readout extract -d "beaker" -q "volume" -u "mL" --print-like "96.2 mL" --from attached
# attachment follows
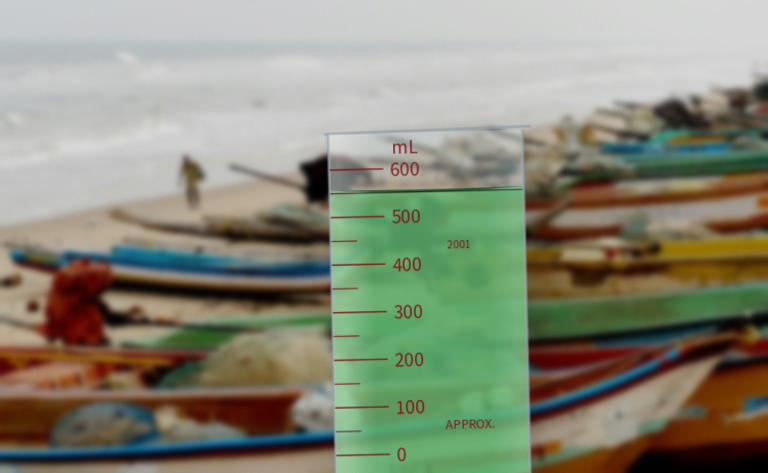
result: 550 mL
